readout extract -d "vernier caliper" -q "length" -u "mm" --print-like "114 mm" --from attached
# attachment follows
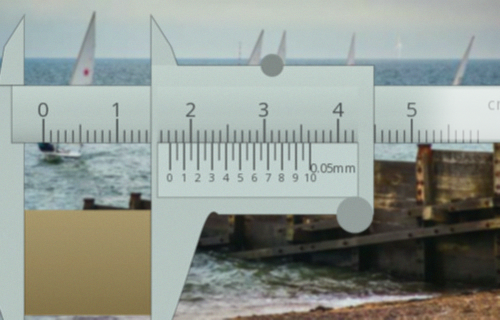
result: 17.2 mm
